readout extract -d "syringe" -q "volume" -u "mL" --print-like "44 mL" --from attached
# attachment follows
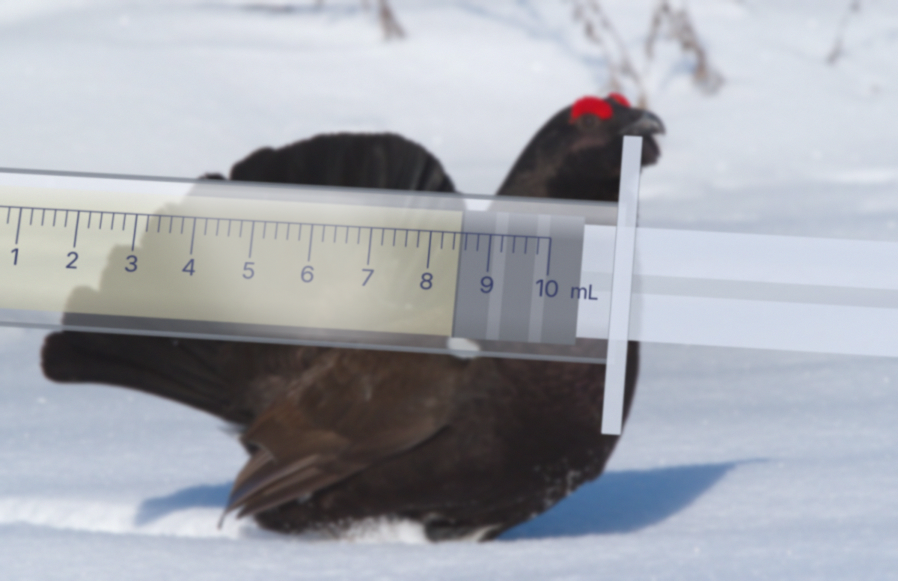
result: 8.5 mL
